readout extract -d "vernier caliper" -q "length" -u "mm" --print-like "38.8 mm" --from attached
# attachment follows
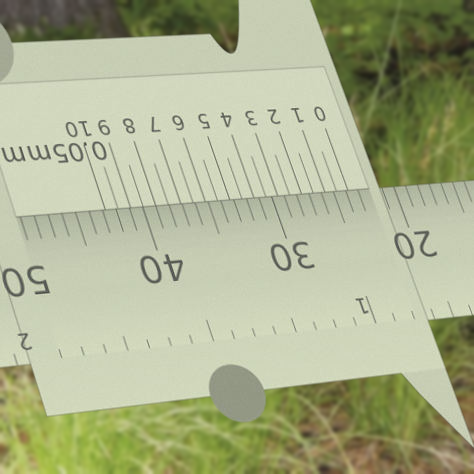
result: 23.8 mm
